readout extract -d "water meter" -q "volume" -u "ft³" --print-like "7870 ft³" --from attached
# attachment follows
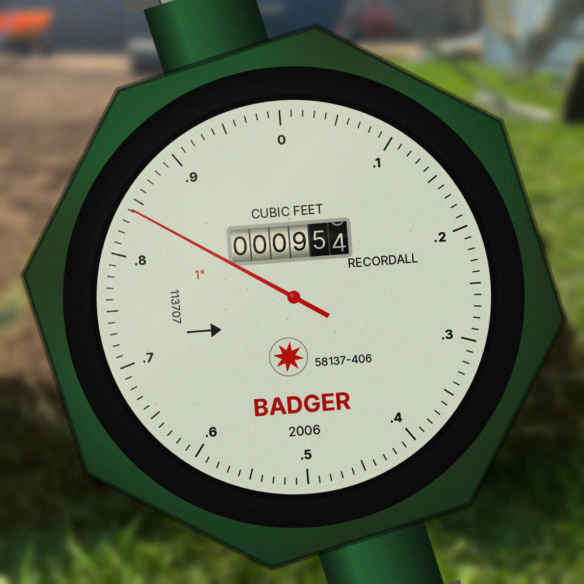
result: 953.84 ft³
